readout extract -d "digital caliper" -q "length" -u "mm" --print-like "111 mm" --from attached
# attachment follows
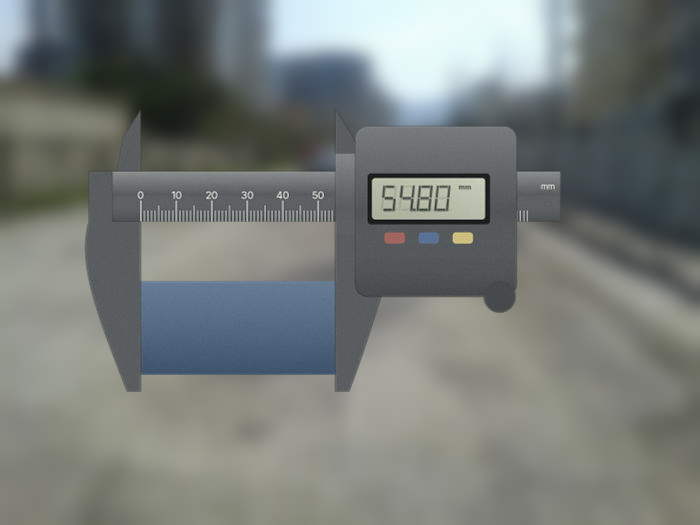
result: 54.80 mm
